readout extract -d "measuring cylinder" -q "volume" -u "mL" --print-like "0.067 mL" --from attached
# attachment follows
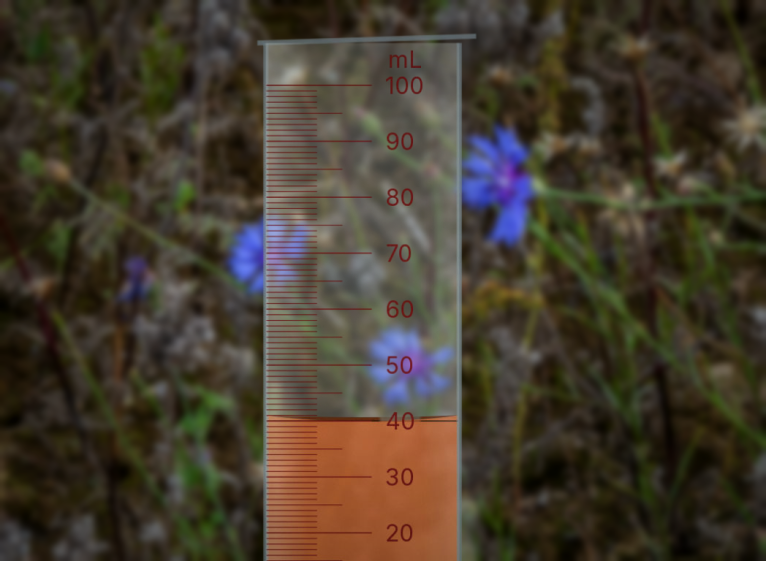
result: 40 mL
